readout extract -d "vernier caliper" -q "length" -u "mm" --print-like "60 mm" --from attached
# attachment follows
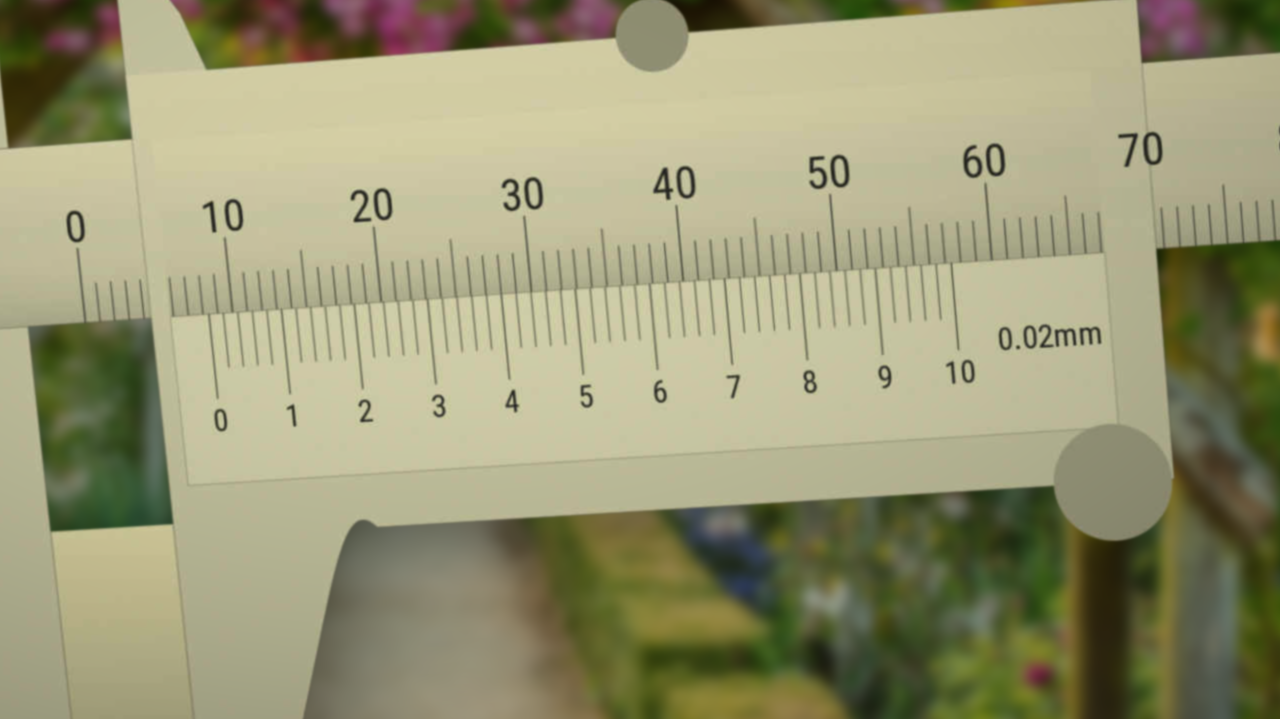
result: 8.4 mm
